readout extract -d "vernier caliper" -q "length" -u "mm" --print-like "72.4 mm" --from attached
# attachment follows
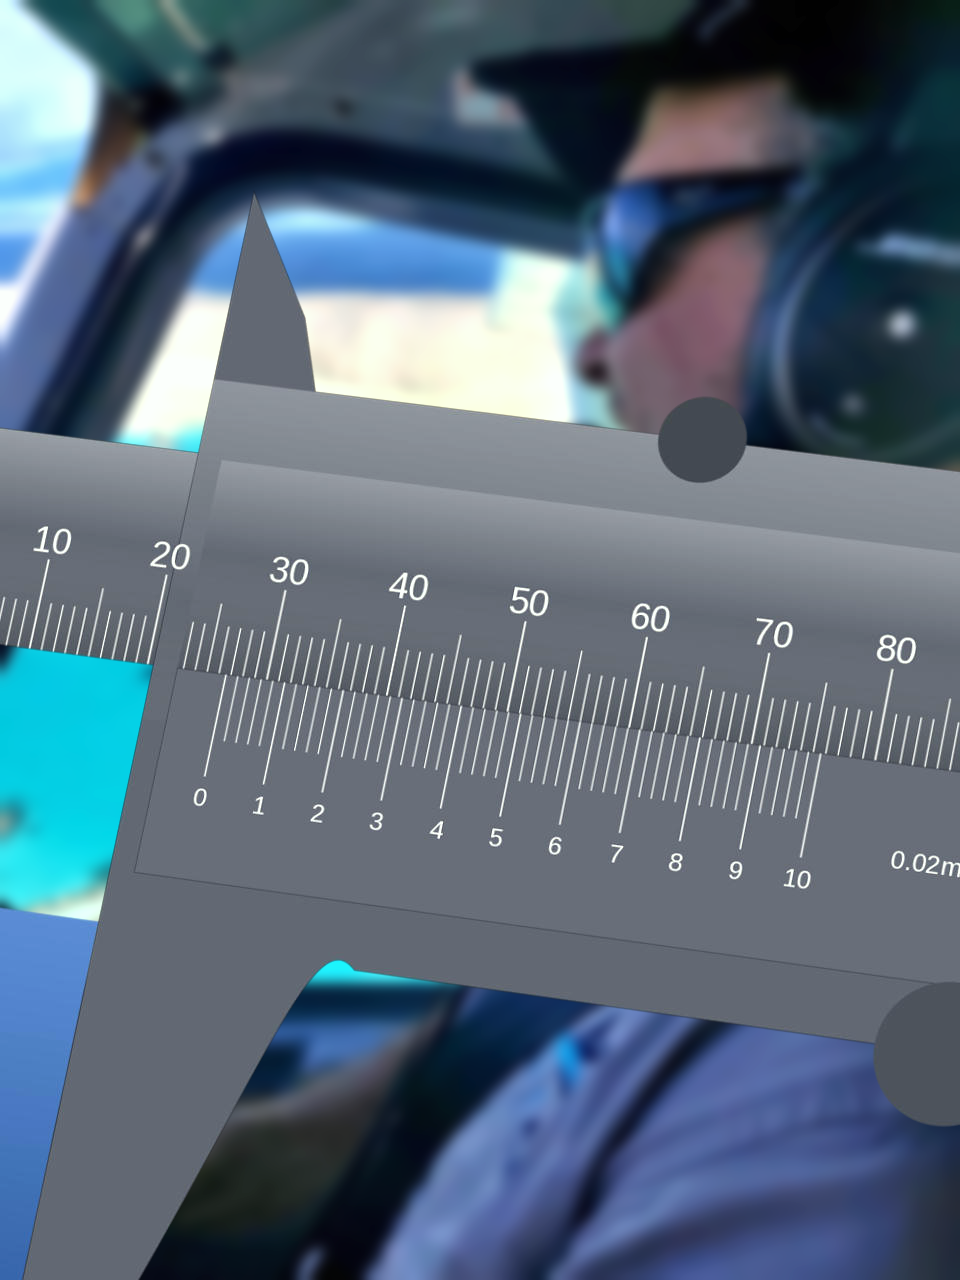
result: 26.6 mm
